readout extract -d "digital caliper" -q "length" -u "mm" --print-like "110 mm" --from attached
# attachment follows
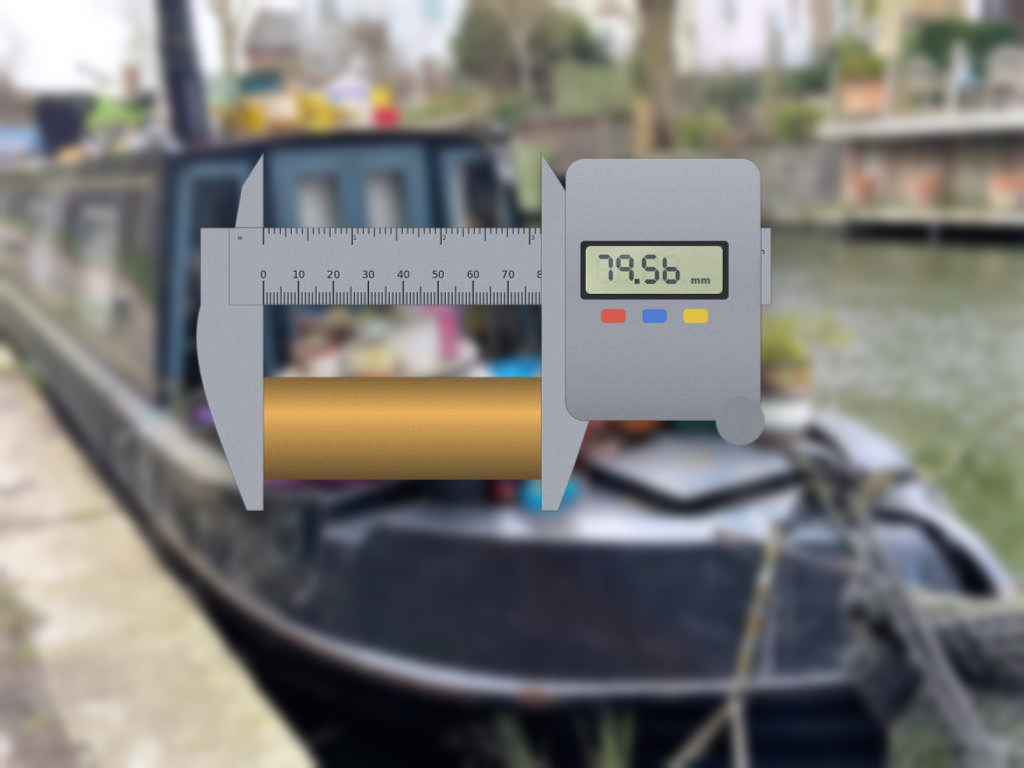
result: 79.56 mm
